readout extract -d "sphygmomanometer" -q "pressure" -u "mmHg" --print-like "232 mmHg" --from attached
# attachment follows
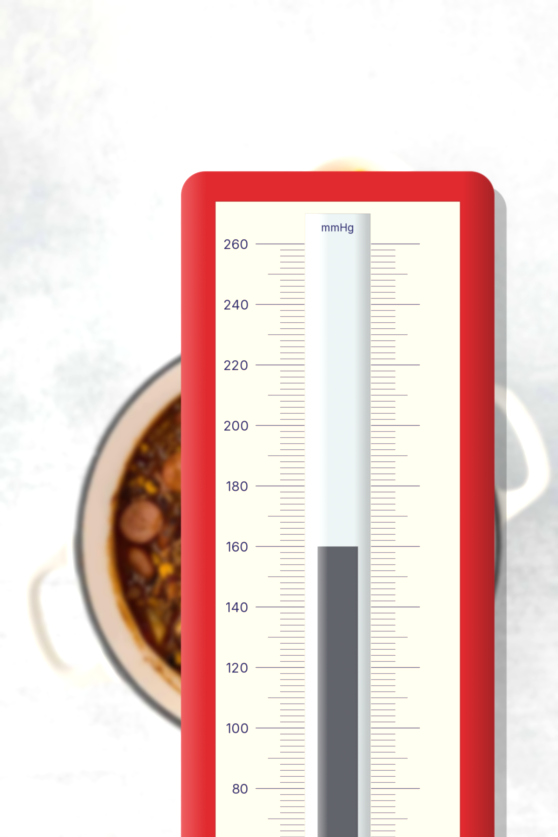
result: 160 mmHg
